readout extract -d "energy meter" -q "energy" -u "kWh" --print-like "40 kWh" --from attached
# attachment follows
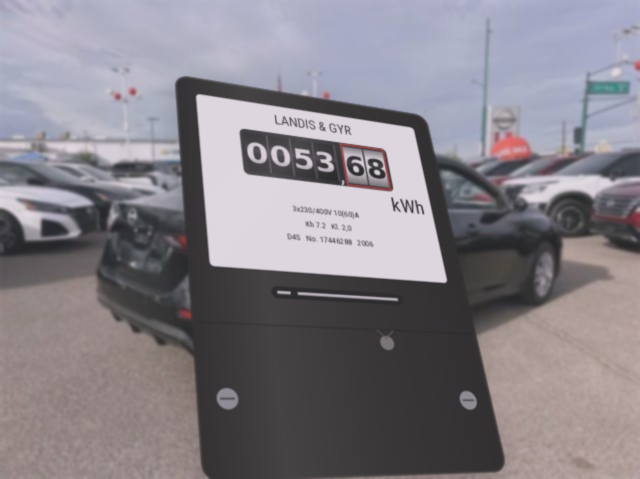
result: 53.68 kWh
